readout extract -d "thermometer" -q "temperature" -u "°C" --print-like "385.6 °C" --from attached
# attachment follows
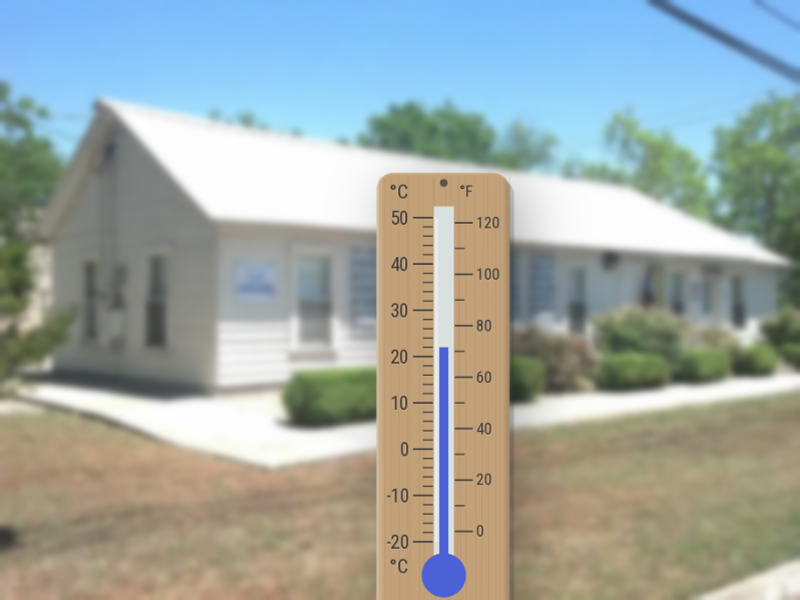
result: 22 °C
